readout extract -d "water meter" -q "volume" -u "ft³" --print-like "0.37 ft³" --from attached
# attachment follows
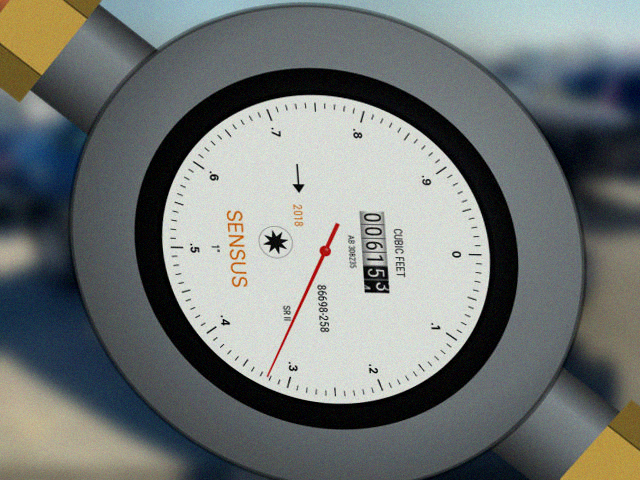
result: 6153.32 ft³
